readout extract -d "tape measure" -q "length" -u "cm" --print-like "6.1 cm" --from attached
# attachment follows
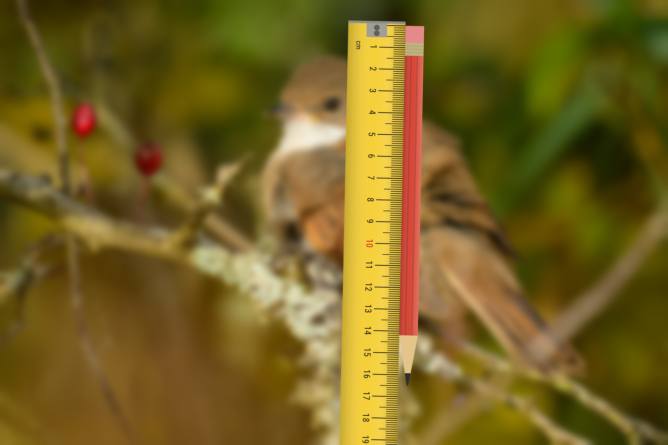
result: 16.5 cm
